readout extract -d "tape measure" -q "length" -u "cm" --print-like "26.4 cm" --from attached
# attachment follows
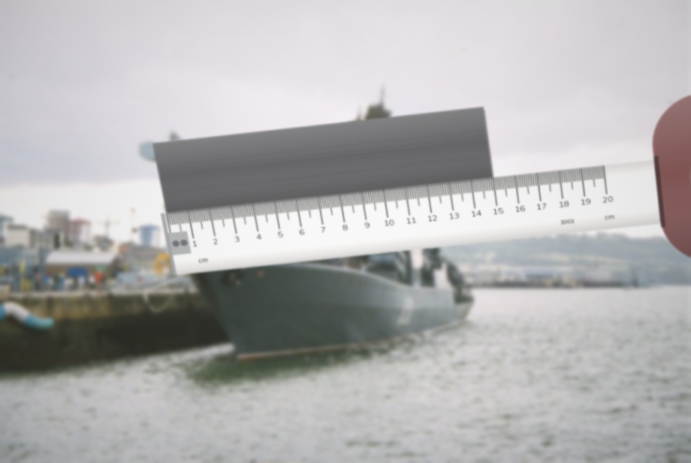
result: 15 cm
